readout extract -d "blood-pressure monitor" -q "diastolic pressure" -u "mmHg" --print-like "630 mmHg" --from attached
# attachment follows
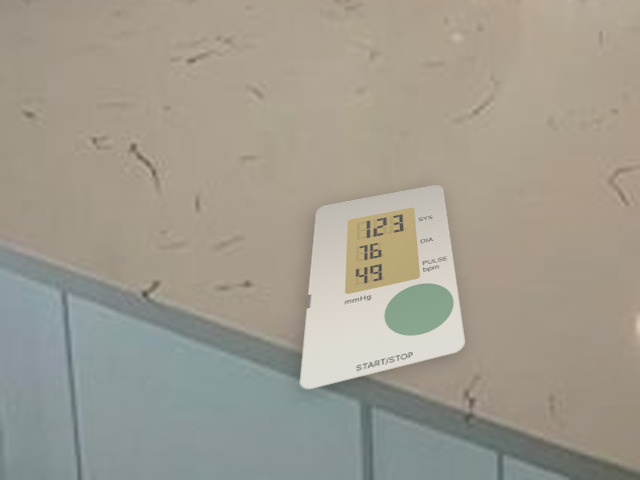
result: 76 mmHg
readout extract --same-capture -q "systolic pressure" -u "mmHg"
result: 123 mmHg
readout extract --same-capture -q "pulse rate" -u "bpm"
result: 49 bpm
